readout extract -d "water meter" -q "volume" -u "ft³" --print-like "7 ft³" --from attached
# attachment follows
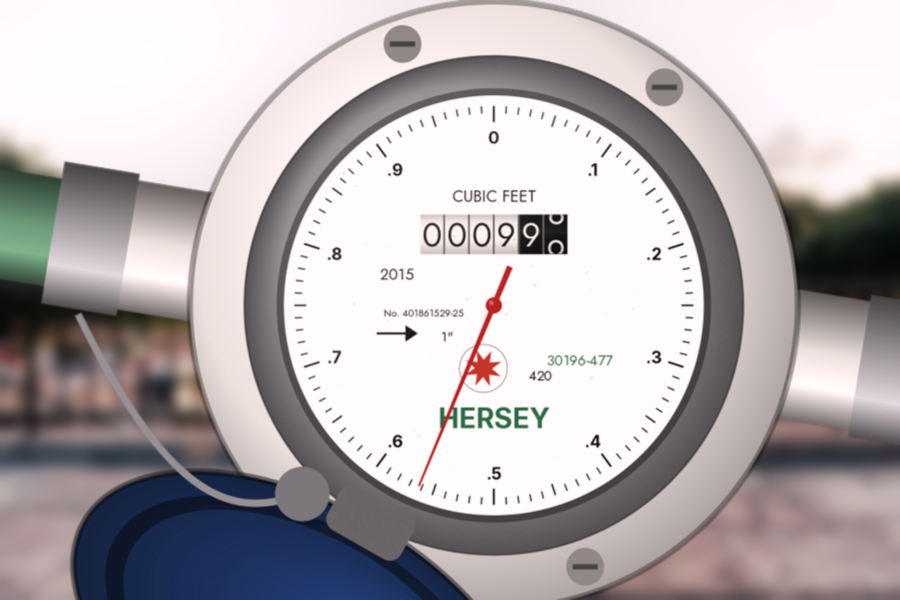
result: 998.56 ft³
